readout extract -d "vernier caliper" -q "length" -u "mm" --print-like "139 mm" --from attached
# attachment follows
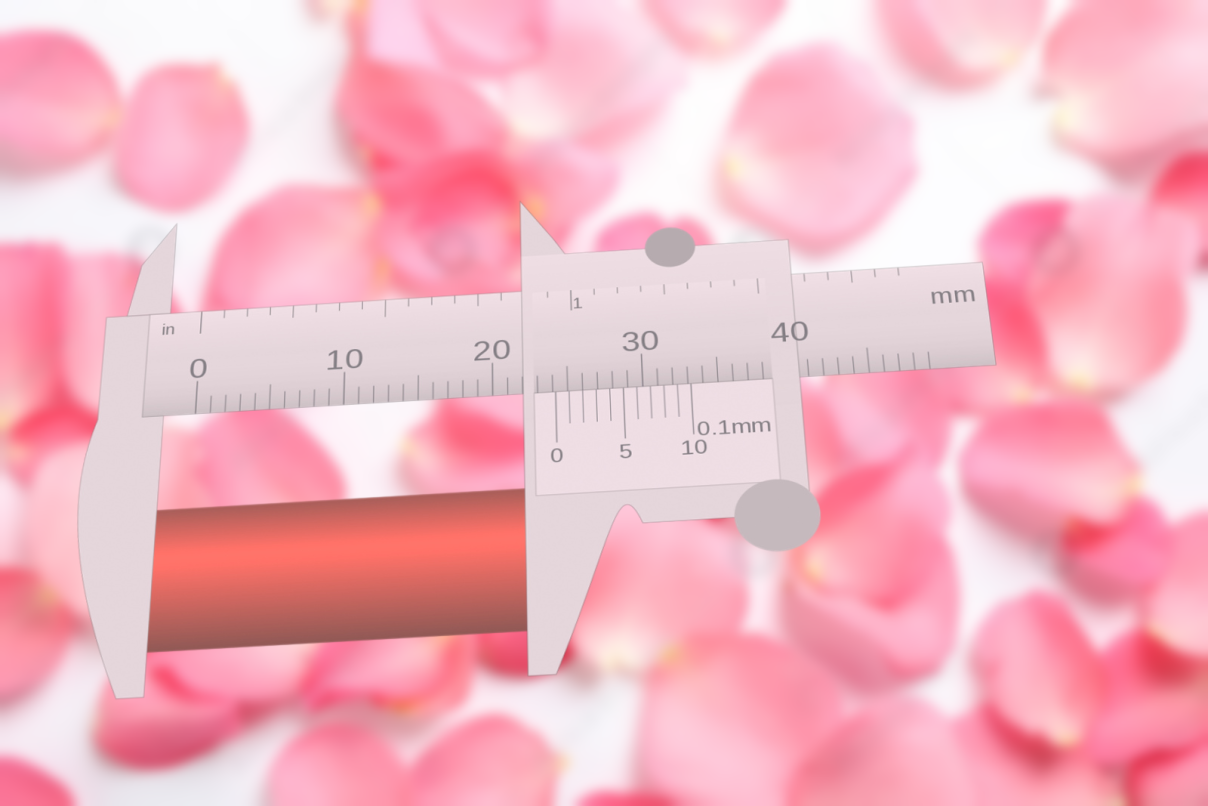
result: 24.2 mm
